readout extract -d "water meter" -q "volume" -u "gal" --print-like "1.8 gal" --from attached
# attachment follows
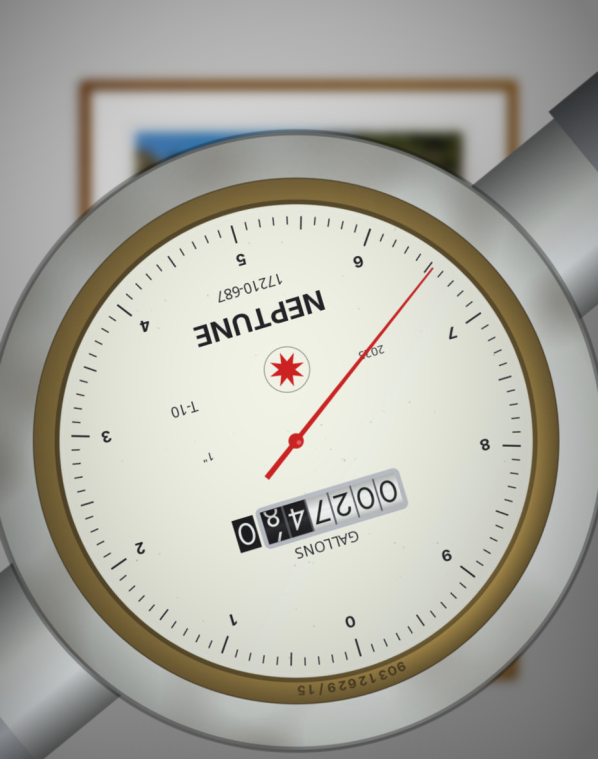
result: 27476.5 gal
